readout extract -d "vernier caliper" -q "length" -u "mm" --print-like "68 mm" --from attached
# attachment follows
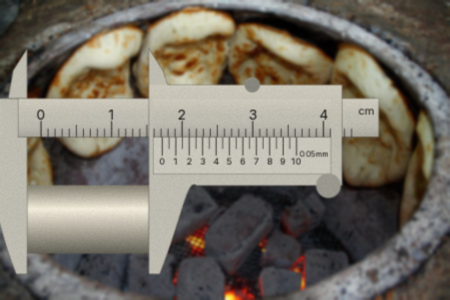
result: 17.2 mm
